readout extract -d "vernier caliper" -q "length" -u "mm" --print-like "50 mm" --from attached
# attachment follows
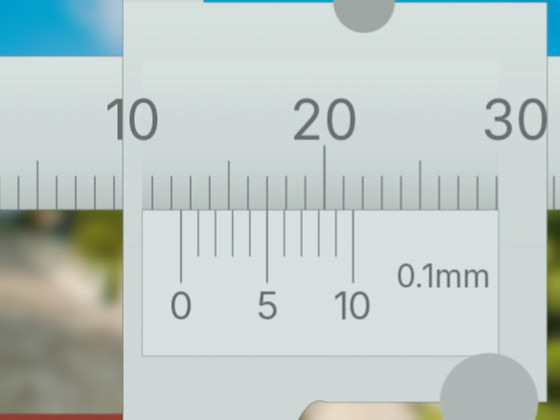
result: 12.5 mm
